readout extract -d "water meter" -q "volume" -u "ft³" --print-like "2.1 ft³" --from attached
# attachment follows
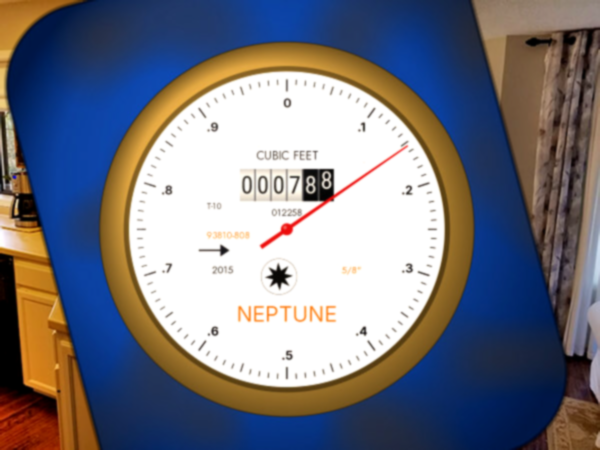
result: 788.15 ft³
